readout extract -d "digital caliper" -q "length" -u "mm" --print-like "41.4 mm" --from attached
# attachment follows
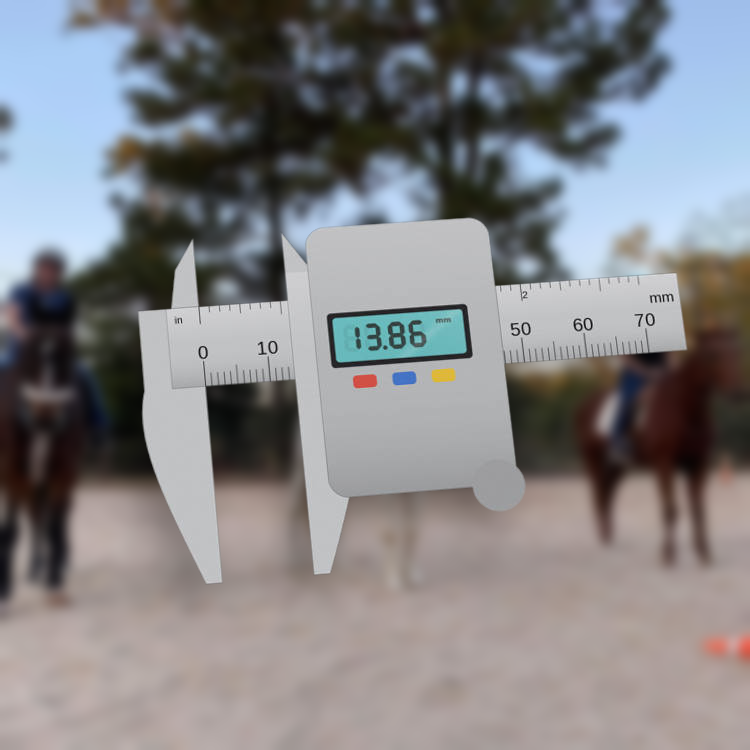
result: 13.86 mm
